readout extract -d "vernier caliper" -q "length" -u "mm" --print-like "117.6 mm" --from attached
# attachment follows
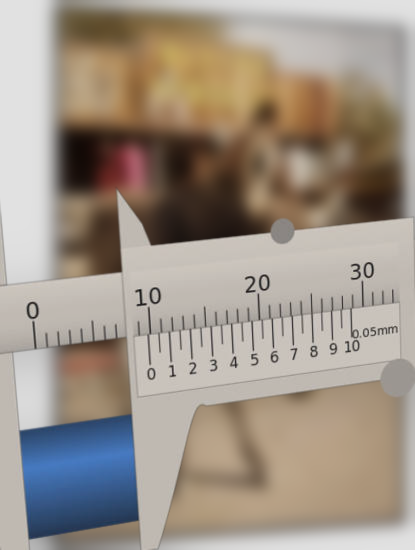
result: 9.8 mm
